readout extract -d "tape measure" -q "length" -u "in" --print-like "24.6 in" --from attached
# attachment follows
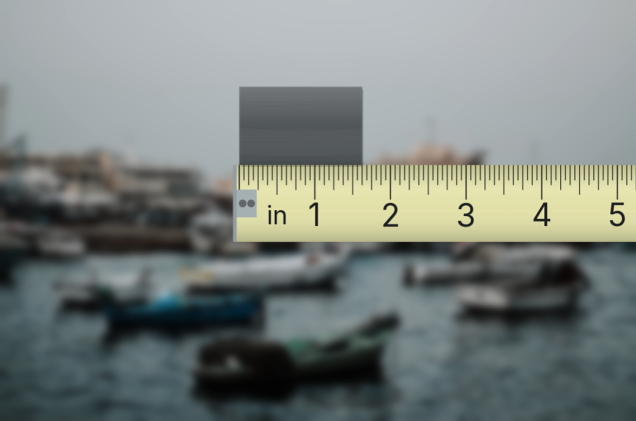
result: 1.625 in
